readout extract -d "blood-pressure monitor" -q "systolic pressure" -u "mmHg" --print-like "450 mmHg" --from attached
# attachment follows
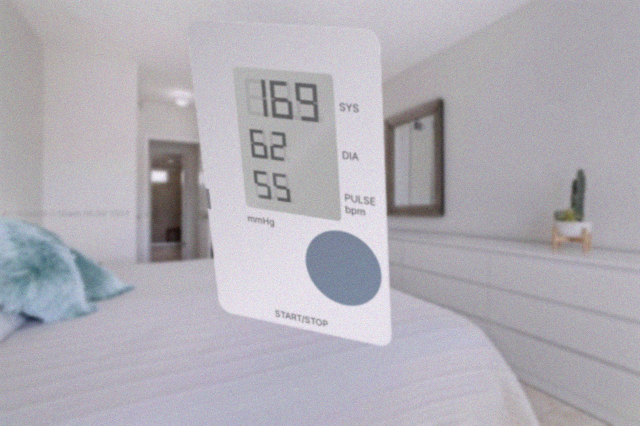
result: 169 mmHg
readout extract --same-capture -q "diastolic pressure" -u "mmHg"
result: 62 mmHg
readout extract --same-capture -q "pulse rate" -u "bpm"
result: 55 bpm
